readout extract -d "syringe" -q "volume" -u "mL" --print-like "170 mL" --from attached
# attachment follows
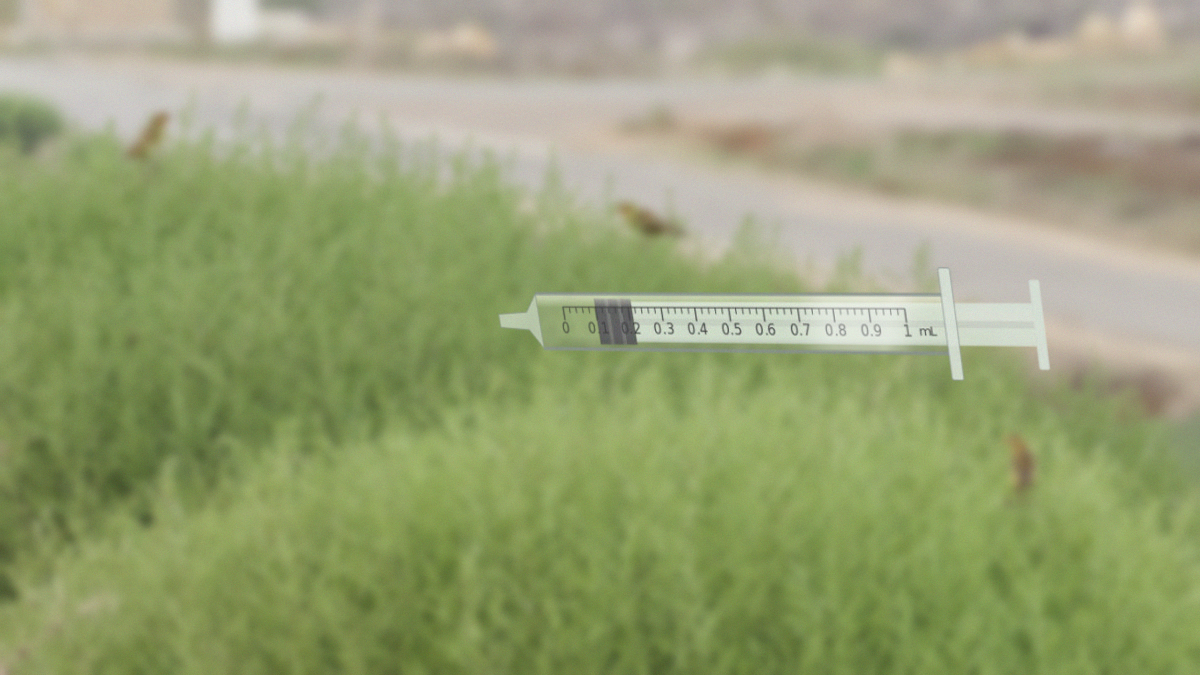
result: 0.1 mL
